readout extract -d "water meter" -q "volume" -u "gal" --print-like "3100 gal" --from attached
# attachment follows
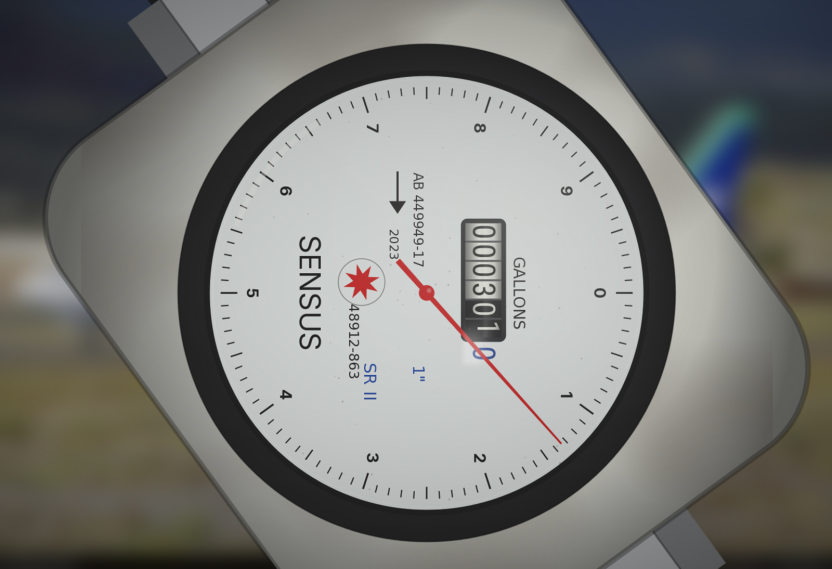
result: 3011.3 gal
